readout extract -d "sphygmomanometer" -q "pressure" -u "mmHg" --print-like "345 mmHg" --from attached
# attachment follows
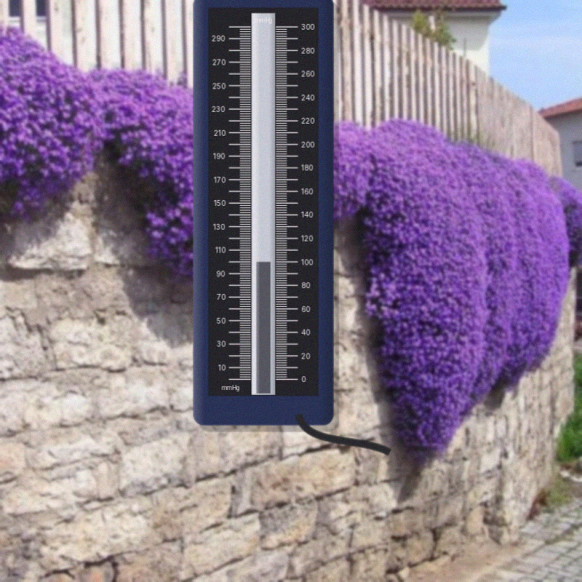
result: 100 mmHg
